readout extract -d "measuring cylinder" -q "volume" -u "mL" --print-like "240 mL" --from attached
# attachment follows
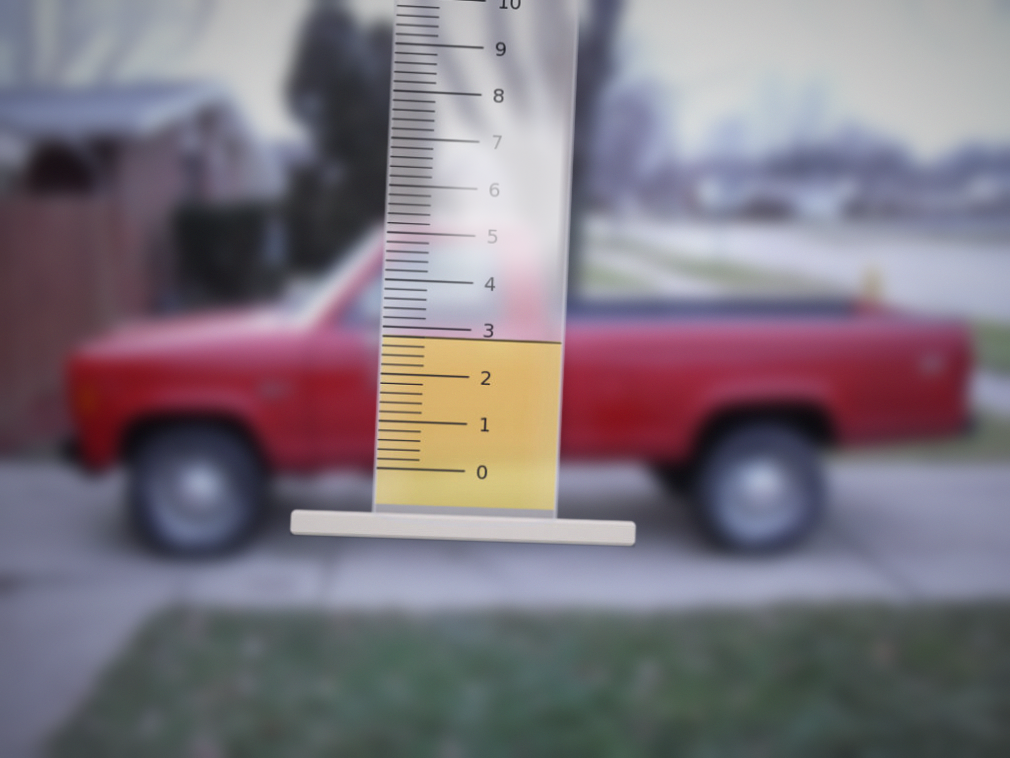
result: 2.8 mL
